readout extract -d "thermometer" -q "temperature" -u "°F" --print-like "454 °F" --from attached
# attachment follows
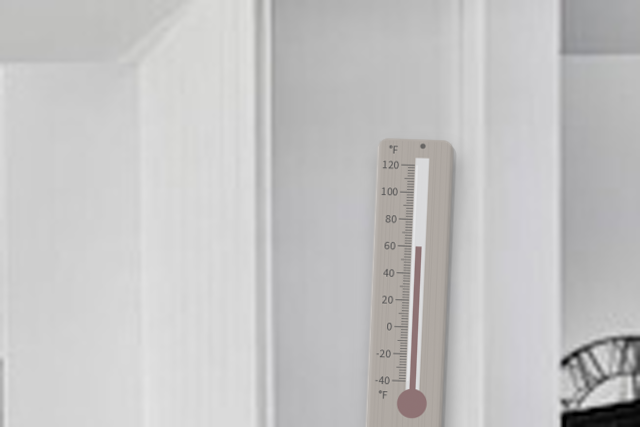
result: 60 °F
